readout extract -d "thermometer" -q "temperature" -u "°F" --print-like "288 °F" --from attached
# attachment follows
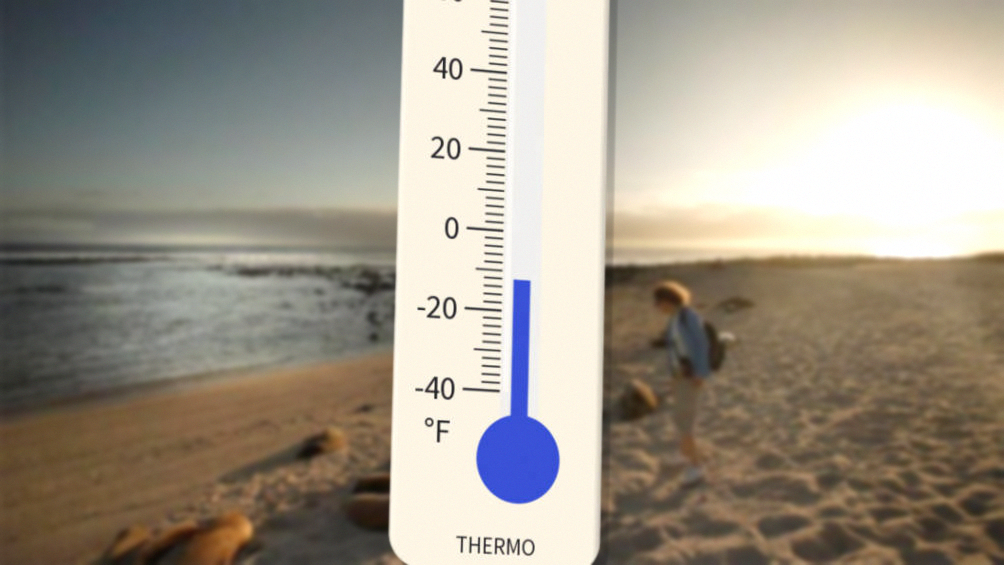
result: -12 °F
